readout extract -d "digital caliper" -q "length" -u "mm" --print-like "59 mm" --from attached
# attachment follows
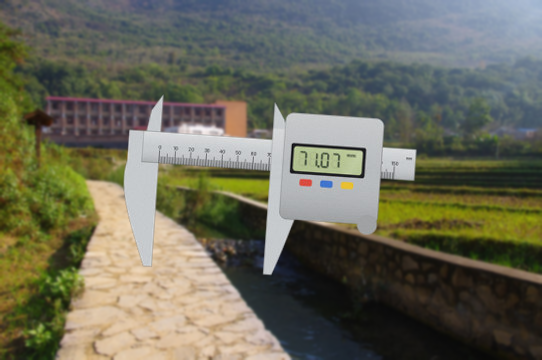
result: 71.07 mm
